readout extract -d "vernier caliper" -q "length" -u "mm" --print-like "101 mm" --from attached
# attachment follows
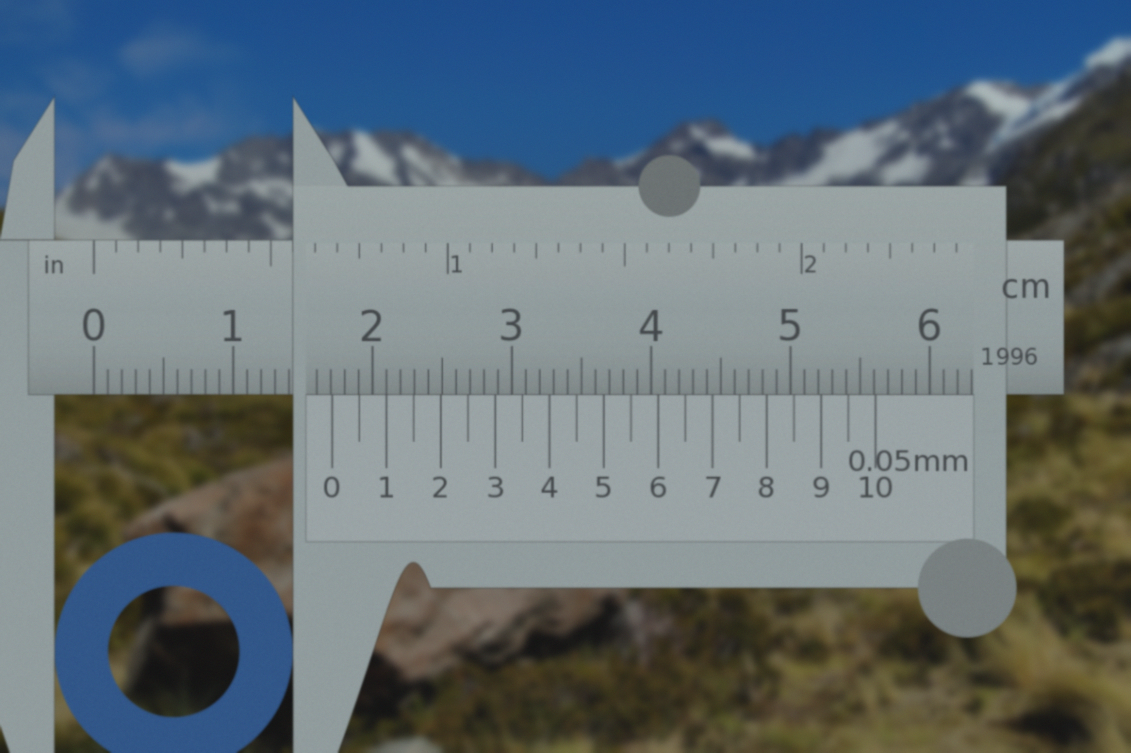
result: 17.1 mm
